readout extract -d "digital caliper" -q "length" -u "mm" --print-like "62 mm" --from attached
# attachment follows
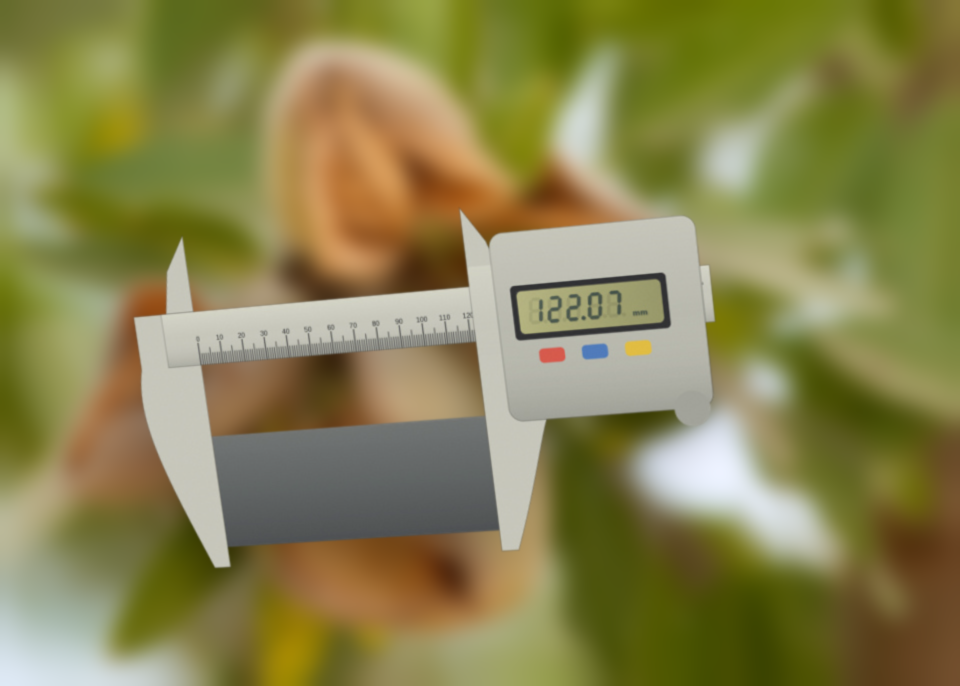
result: 122.07 mm
